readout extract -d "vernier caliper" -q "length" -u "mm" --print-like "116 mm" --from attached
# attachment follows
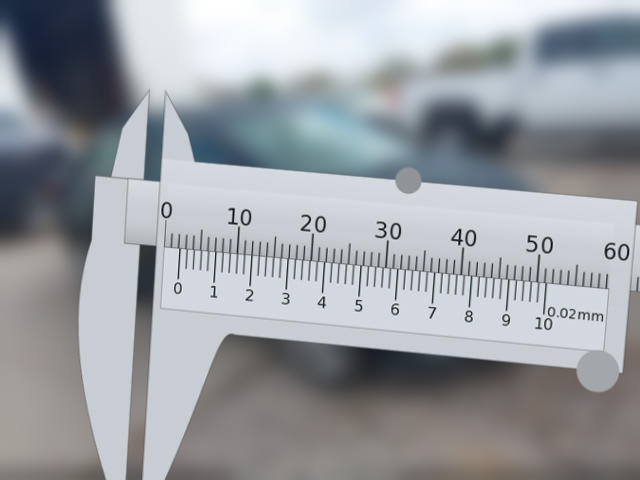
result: 2.2 mm
